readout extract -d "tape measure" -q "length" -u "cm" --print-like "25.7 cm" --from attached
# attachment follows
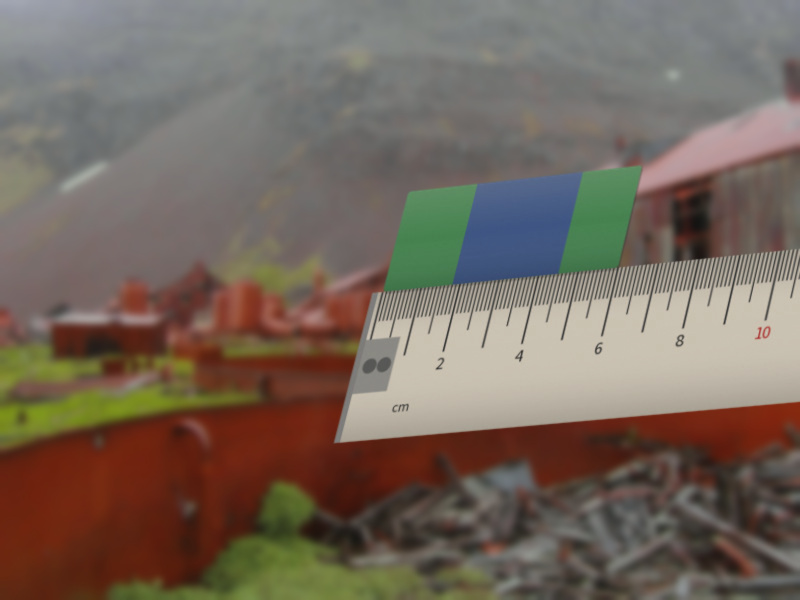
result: 6 cm
